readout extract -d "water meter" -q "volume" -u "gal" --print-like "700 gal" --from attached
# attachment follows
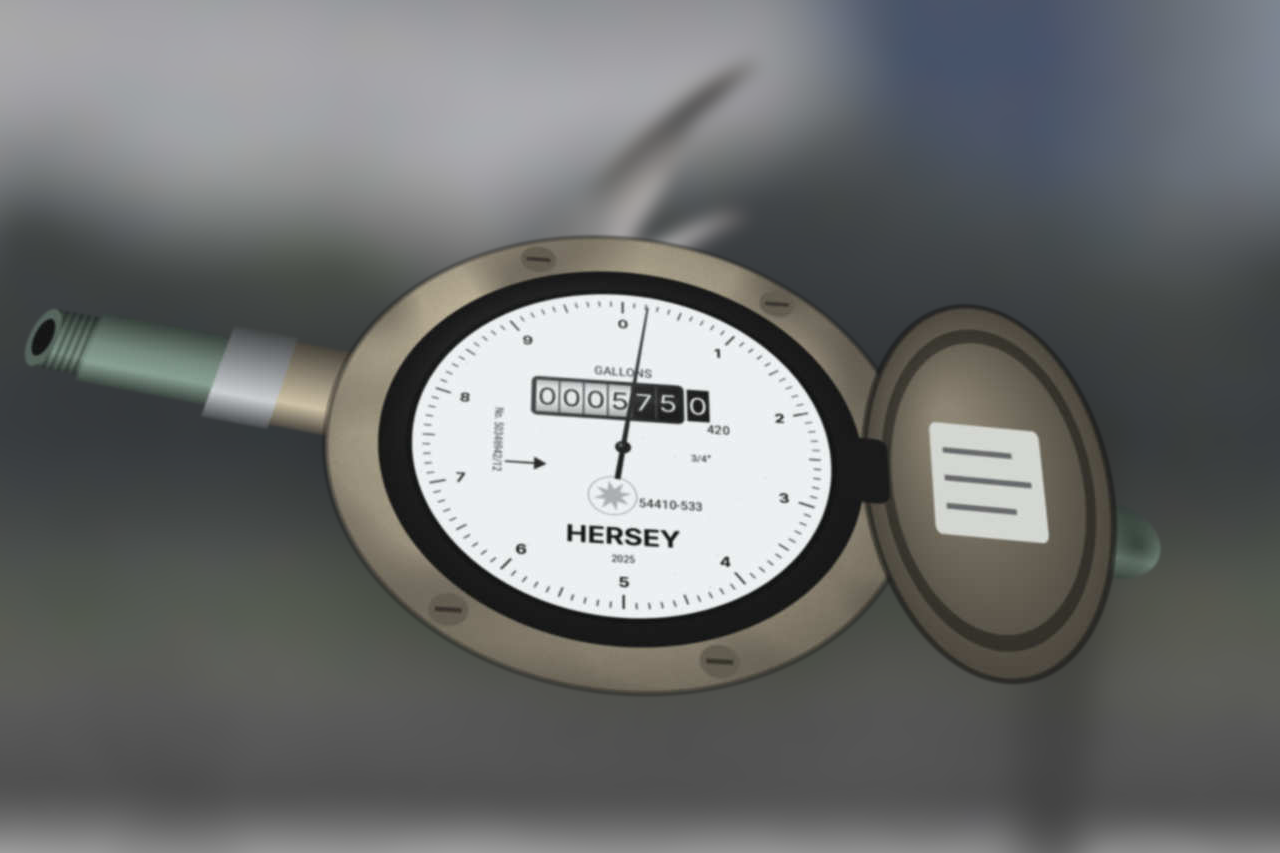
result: 5750.2 gal
